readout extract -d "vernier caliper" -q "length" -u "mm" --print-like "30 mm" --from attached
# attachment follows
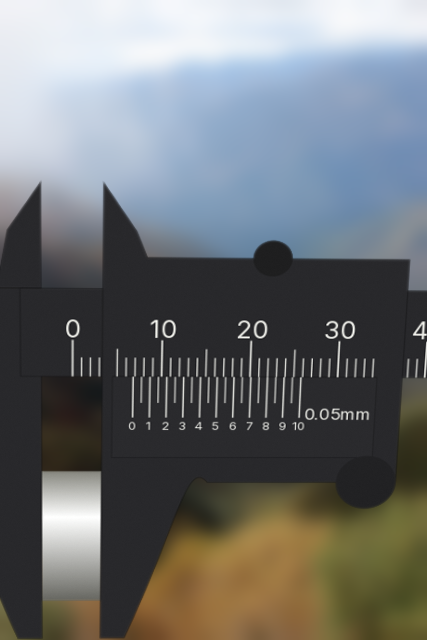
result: 6.8 mm
